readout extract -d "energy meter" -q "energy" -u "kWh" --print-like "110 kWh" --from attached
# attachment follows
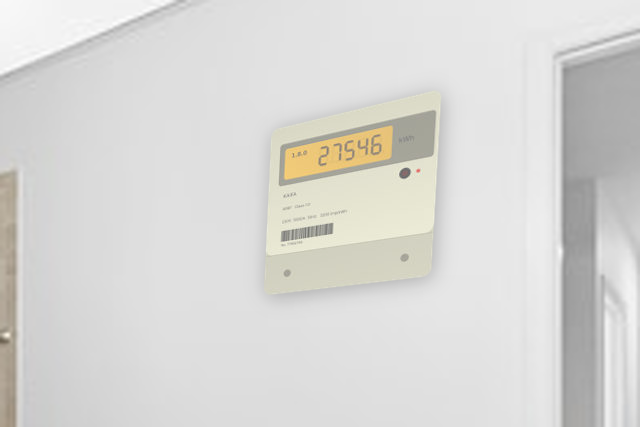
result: 27546 kWh
